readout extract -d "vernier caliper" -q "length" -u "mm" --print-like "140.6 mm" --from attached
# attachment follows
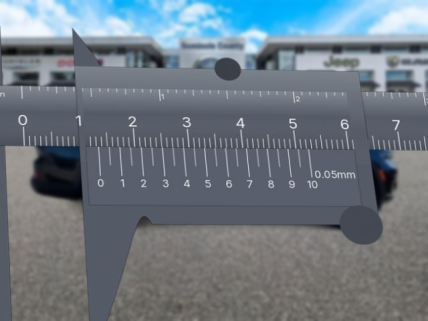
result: 13.4 mm
